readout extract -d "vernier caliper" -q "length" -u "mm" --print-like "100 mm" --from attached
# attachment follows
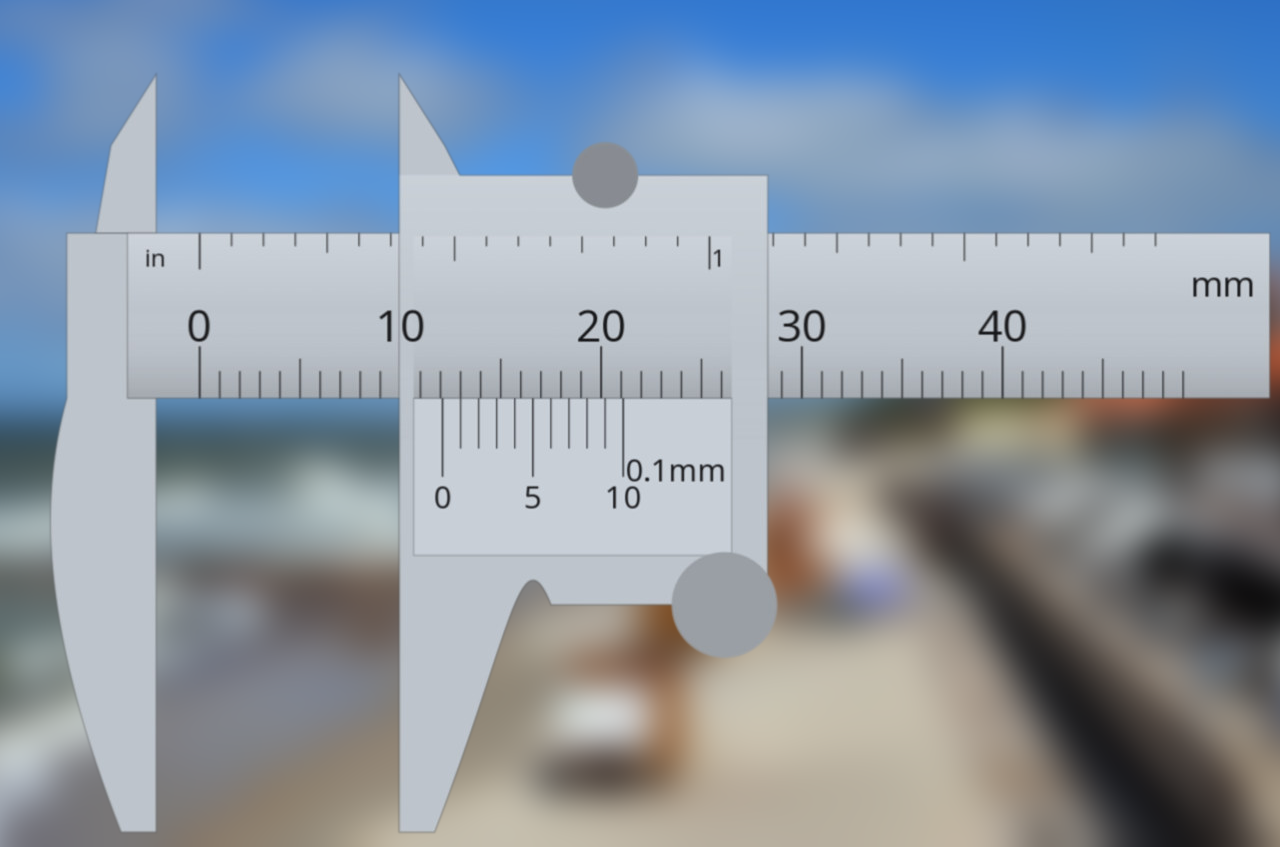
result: 12.1 mm
